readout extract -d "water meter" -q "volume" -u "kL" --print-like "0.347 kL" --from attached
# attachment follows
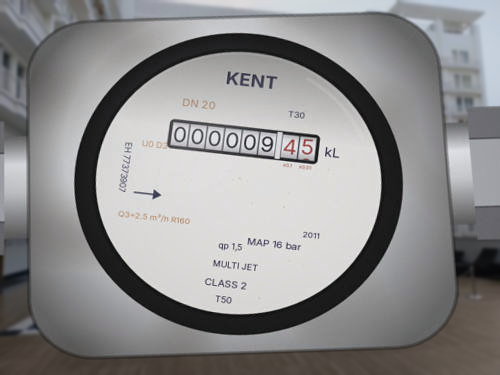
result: 9.45 kL
